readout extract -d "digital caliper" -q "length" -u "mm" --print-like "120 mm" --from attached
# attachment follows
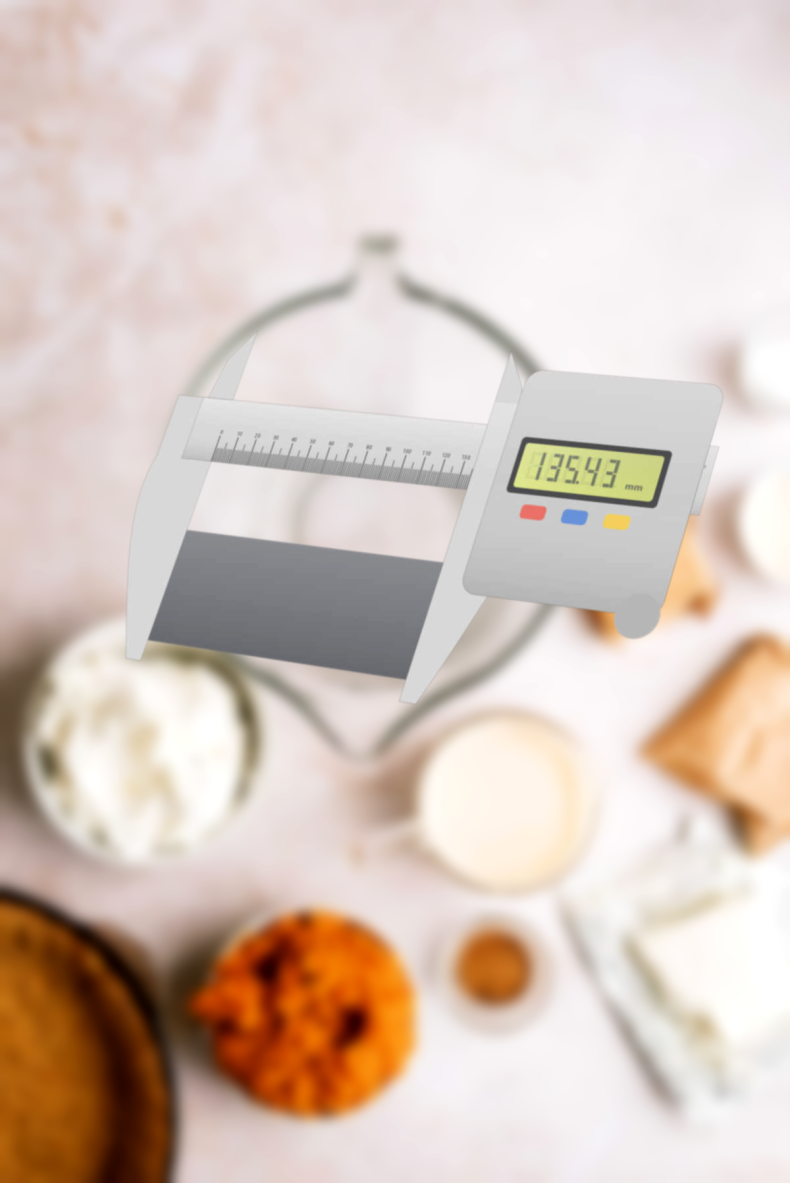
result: 135.43 mm
